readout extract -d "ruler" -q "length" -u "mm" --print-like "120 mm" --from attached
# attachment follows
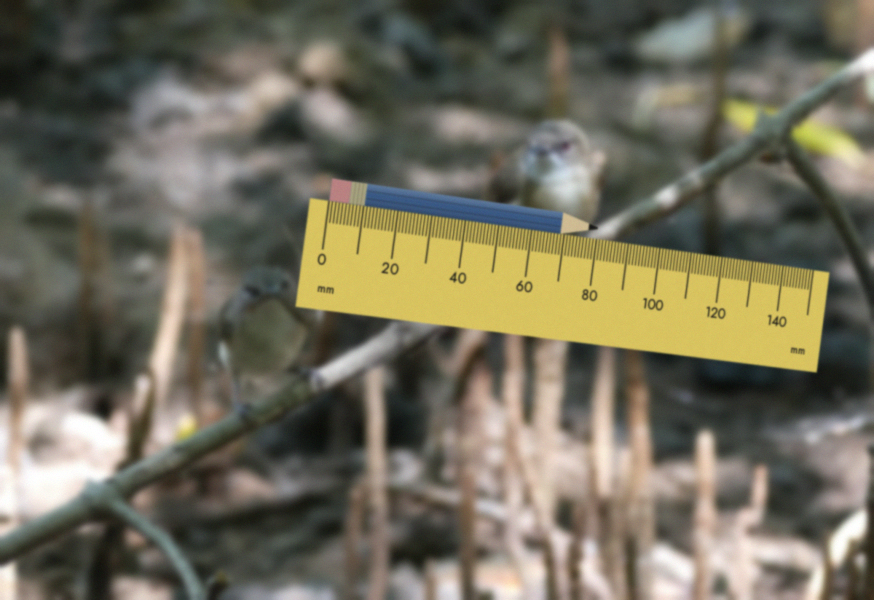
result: 80 mm
